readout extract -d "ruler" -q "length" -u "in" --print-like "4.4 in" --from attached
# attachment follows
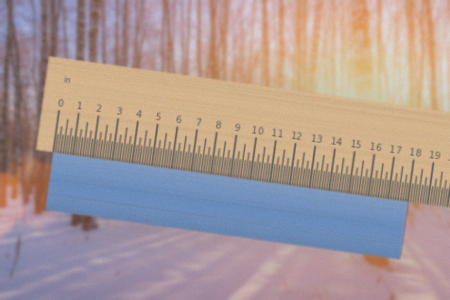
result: 18 in
